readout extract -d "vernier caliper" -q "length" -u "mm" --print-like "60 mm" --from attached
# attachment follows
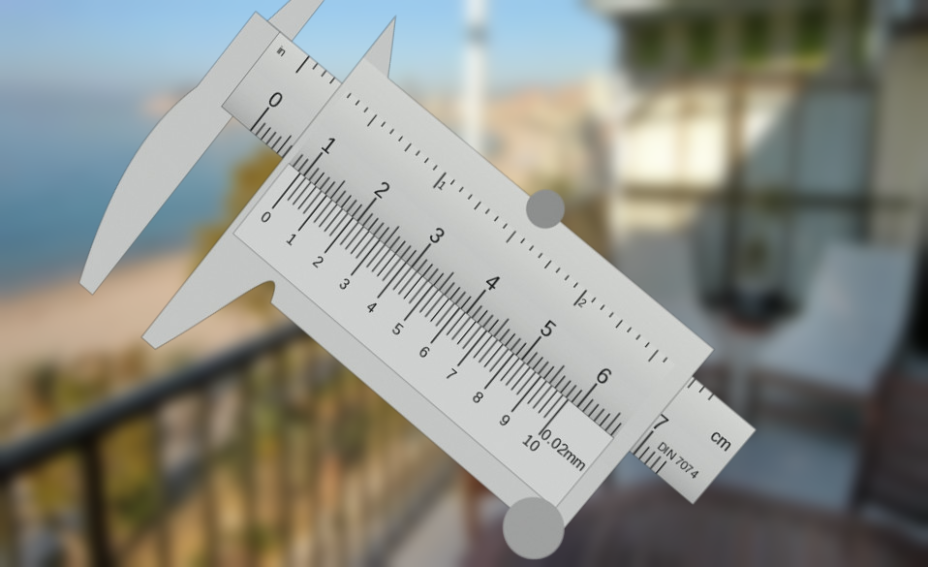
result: 9.4 mm
